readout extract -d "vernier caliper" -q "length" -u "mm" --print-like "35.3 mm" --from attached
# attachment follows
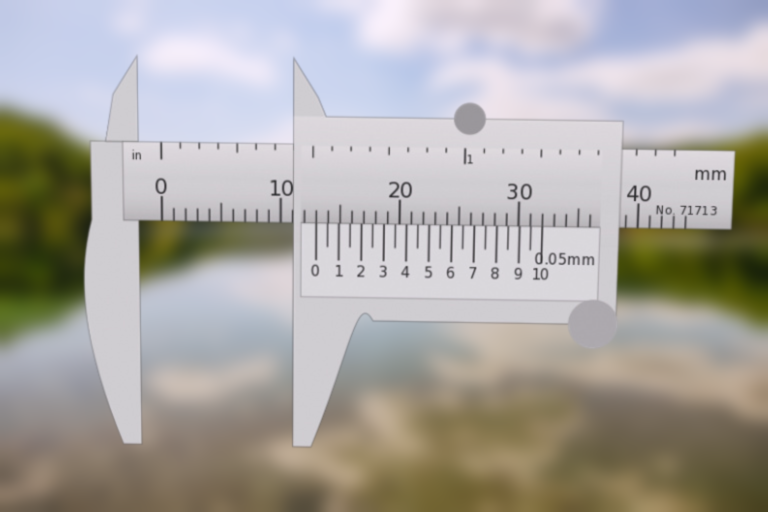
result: 13.0 mm
